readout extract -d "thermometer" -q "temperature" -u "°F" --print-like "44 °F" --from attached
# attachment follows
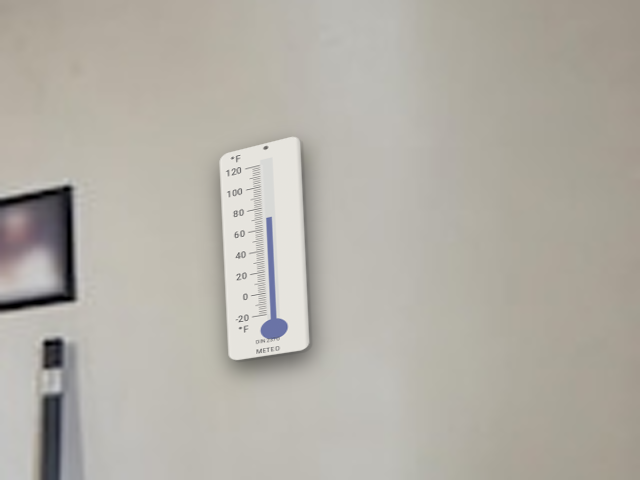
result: 70 °F
